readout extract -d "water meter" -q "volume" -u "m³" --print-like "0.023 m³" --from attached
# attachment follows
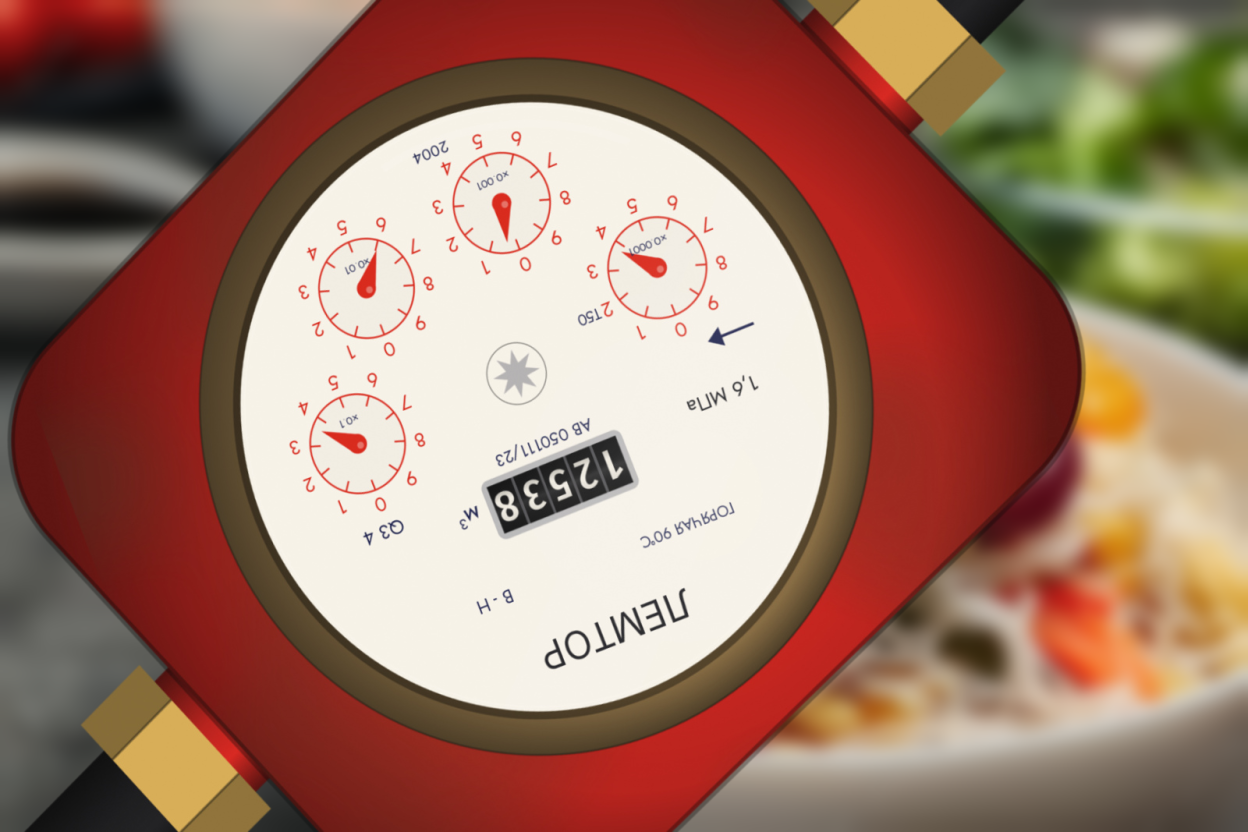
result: 12538.3603 m³
